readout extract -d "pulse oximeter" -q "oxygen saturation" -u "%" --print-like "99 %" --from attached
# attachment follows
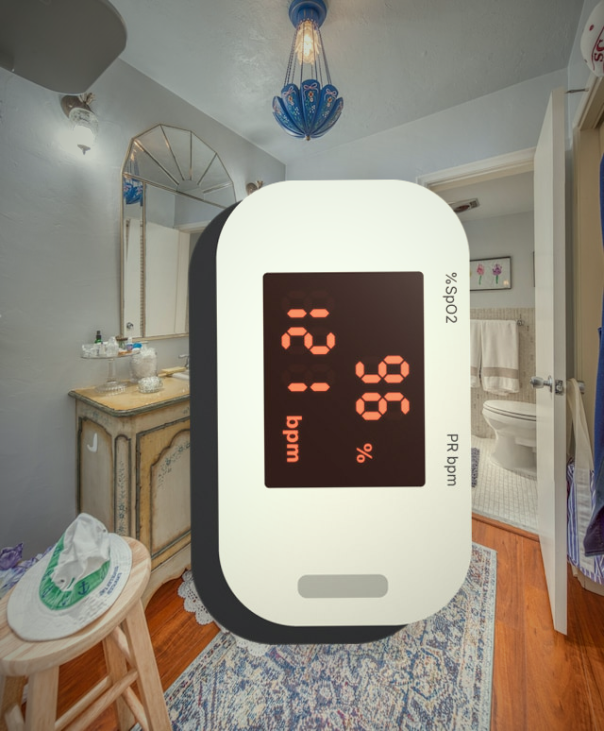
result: 96 %
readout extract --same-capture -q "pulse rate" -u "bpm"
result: 121 bpm
